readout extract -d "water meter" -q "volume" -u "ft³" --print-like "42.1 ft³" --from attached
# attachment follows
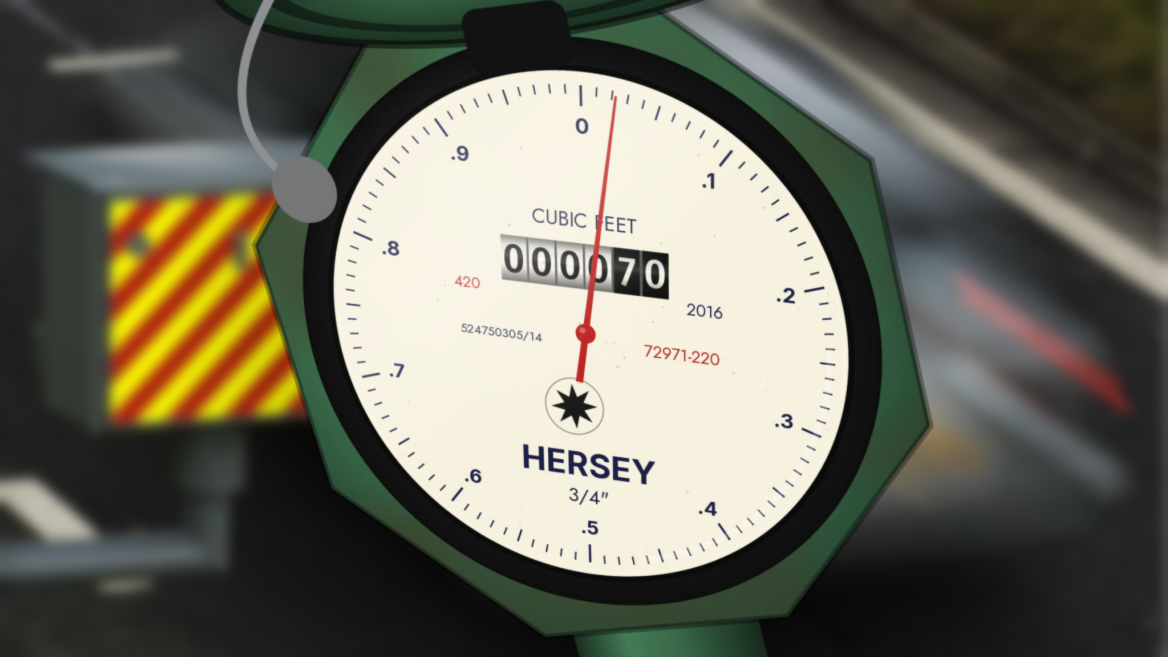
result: 70.02 ft³
